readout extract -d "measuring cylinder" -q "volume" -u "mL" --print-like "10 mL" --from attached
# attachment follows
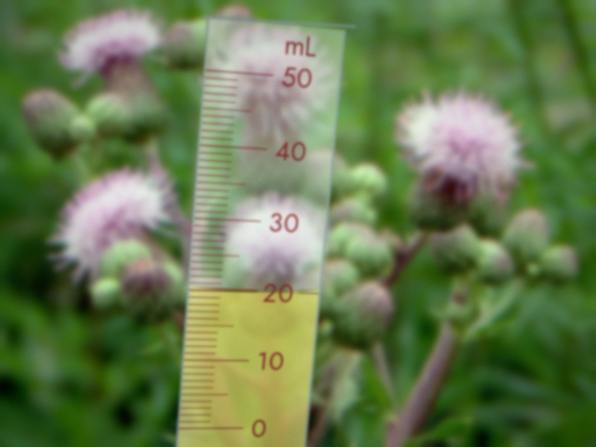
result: 20 mL
